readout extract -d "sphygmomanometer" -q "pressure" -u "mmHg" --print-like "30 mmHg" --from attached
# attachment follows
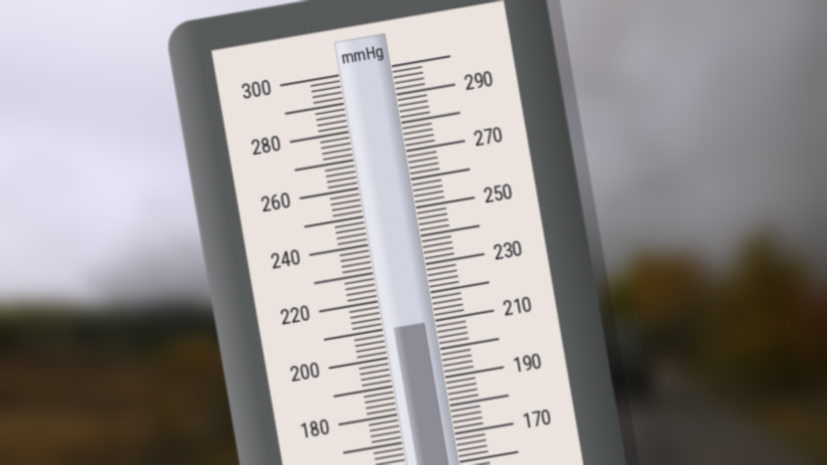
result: 210 mmHg
